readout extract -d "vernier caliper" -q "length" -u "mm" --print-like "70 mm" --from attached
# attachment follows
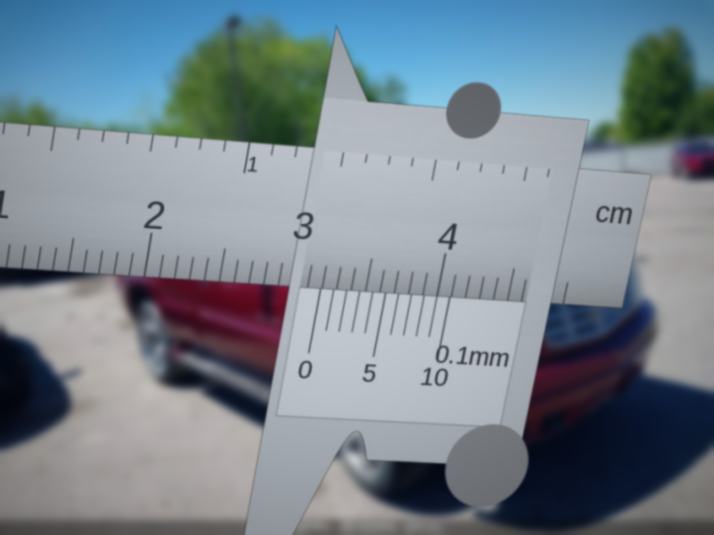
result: 31.9 mm
